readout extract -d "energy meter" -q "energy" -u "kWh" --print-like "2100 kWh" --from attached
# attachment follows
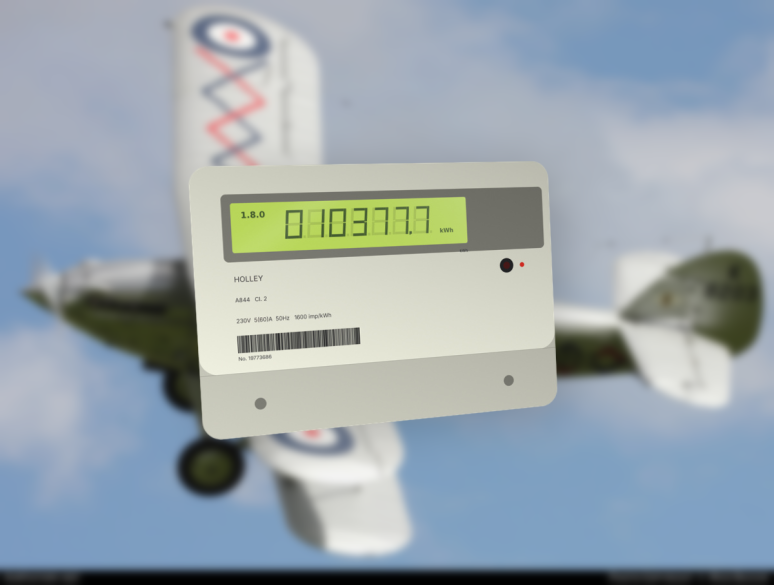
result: 10377.7 kWh
